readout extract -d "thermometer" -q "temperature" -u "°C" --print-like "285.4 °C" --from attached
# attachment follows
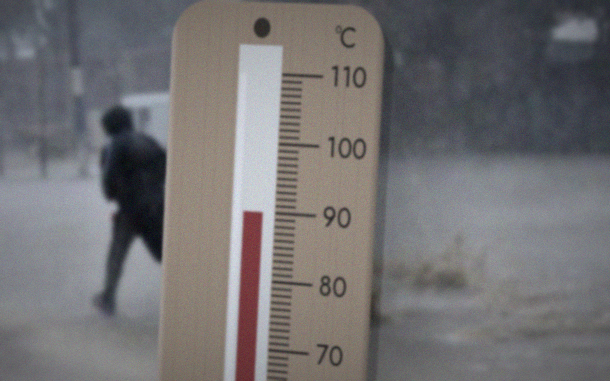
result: 90 °C
